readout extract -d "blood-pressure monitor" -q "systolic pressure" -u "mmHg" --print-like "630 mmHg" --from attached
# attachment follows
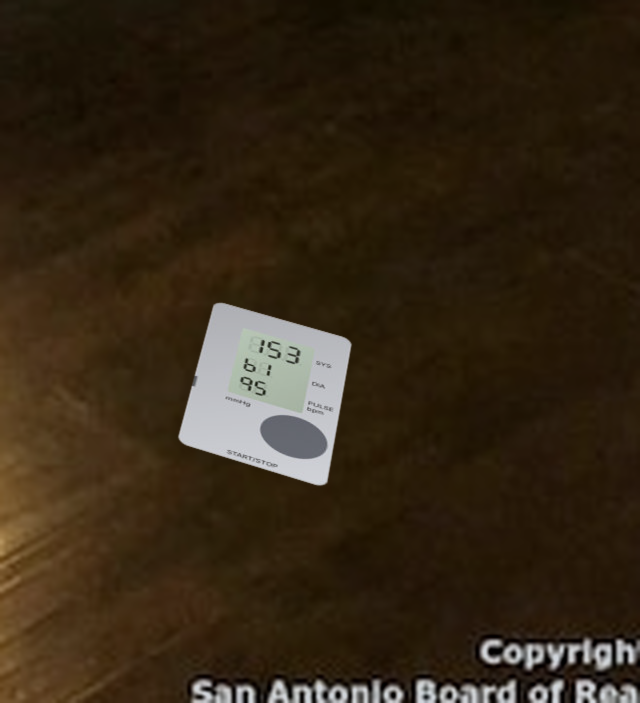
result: 153 mmHg
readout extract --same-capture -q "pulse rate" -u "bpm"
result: 95 bpm
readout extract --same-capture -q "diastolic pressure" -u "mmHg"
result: 61 mmHg
